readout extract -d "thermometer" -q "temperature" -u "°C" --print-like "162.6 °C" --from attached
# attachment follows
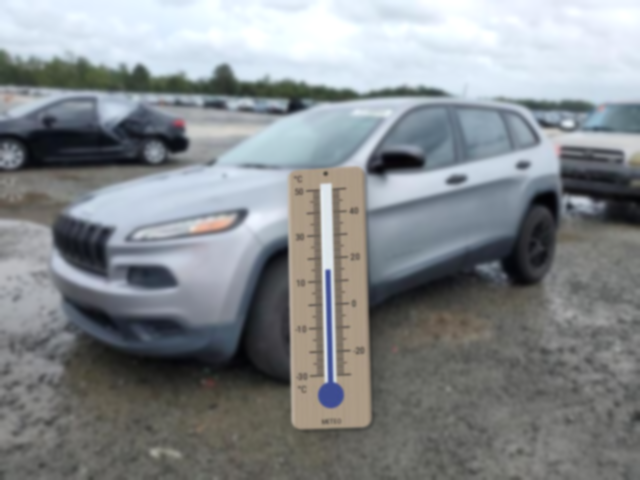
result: 15 °C
